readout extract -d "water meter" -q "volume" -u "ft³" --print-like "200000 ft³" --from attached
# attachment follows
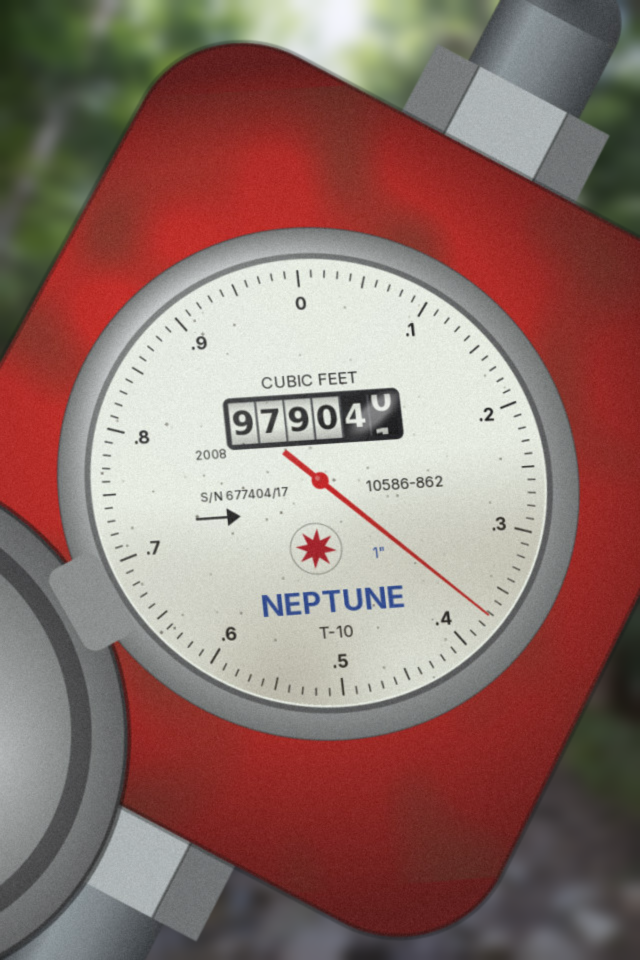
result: 979040.37 ft³
